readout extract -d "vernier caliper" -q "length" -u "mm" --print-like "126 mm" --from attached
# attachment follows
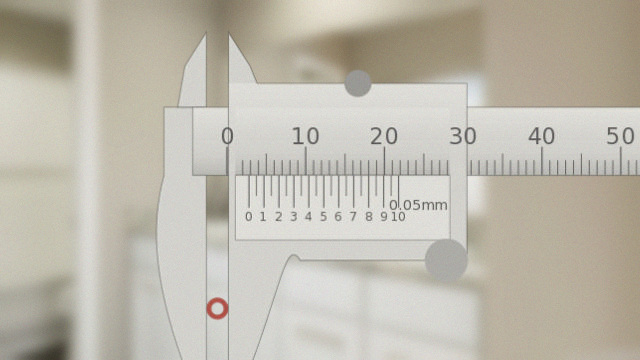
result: 2.8 mm
